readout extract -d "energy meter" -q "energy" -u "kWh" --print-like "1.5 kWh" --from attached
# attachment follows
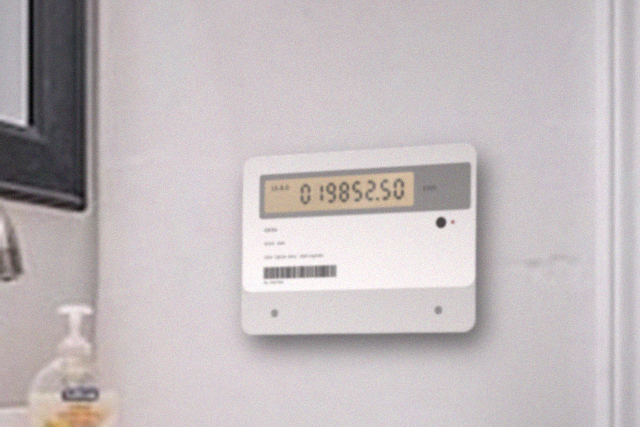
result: 19852.50 kWh
